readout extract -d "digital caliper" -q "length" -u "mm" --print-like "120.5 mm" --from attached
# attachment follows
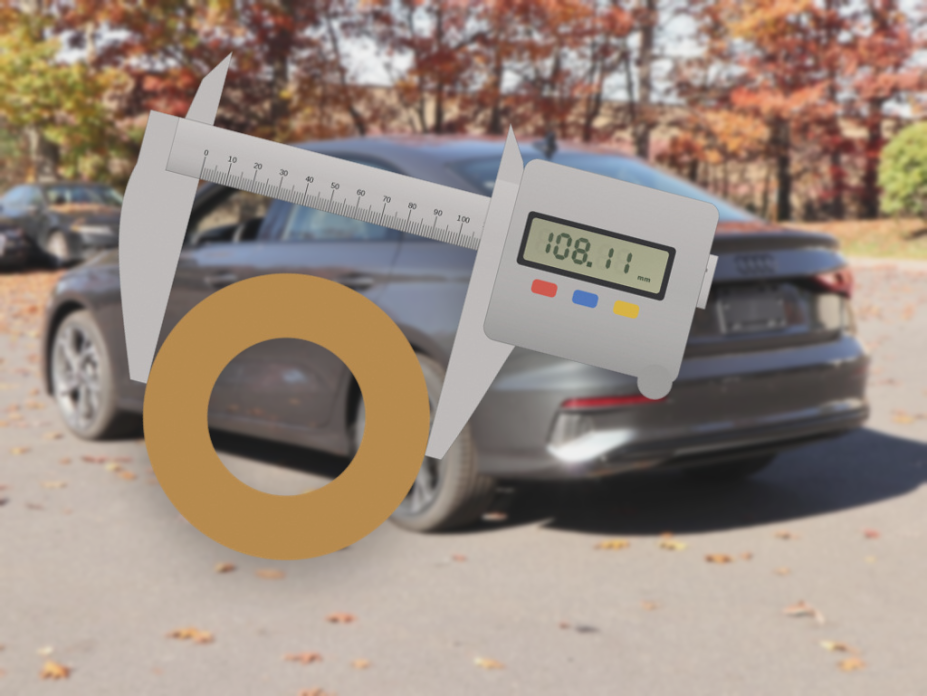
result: 108.11 mm
